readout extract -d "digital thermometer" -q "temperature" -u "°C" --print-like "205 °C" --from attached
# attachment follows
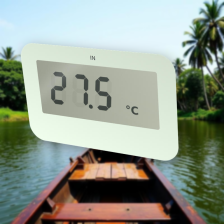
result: 27.5 °C
